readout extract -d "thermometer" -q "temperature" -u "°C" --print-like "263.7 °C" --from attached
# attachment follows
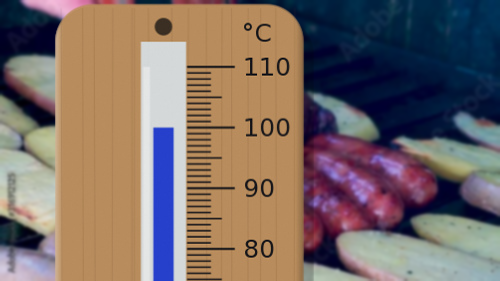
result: 100 °C
